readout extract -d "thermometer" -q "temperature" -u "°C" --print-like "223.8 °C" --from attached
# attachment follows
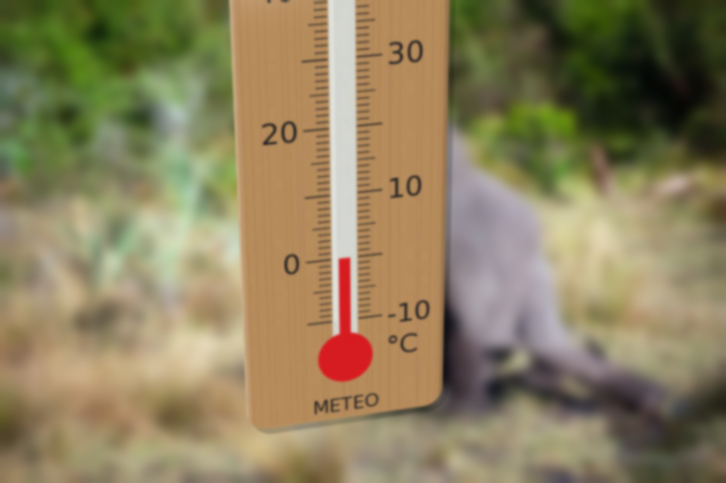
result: 0 °C
